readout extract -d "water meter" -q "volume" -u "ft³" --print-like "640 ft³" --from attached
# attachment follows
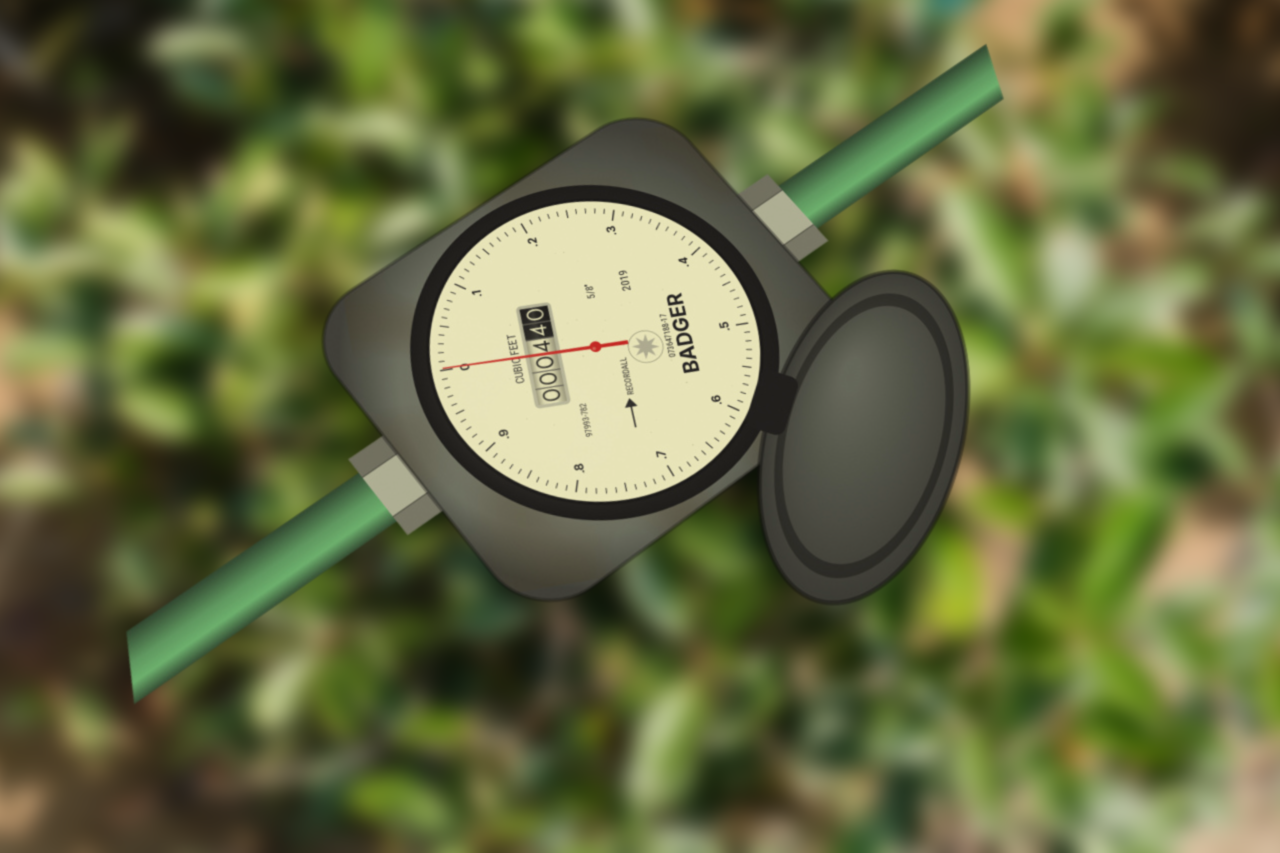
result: 440.00 ft³
